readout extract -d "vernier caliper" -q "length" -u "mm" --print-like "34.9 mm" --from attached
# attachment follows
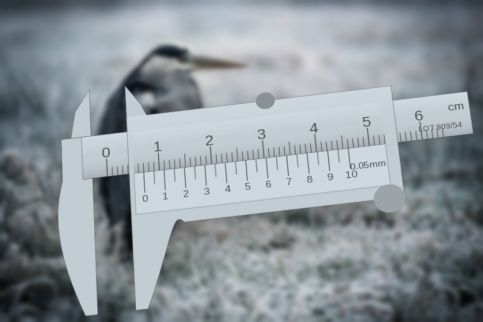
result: 7.0 mm
